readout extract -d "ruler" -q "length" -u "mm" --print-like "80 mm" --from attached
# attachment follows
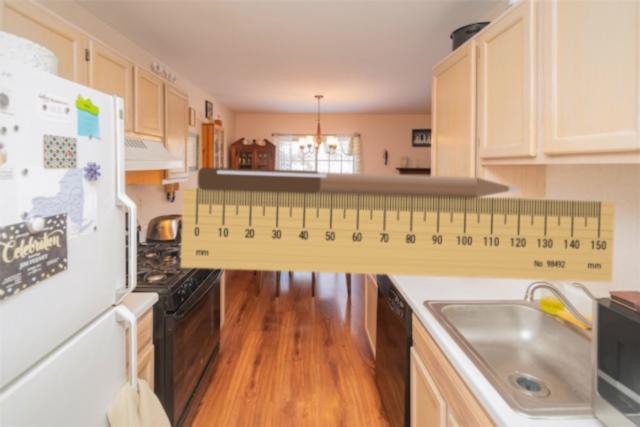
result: 120 mm
